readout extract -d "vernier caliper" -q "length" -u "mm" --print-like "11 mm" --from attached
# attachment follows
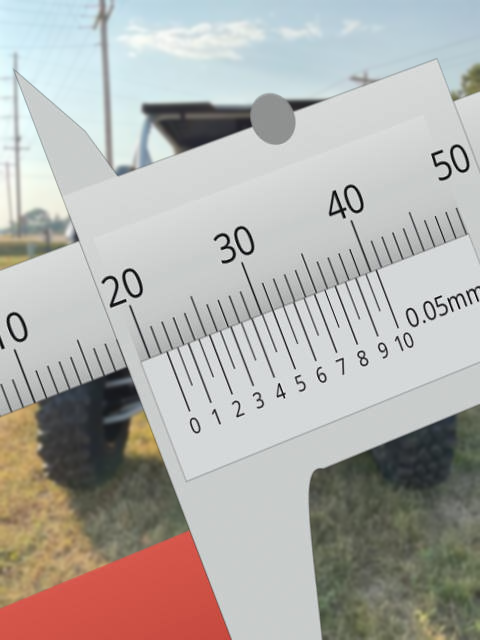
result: 21.5 mm
